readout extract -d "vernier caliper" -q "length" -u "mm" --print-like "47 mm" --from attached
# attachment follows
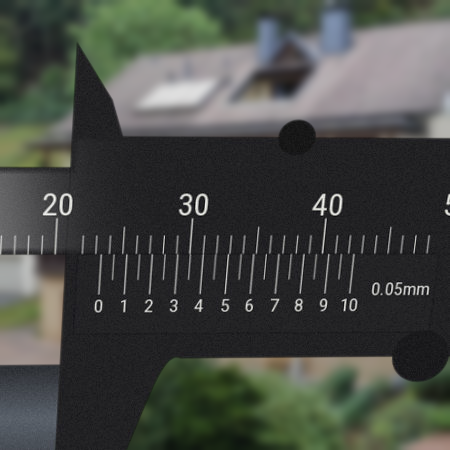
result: 23.4 mm
